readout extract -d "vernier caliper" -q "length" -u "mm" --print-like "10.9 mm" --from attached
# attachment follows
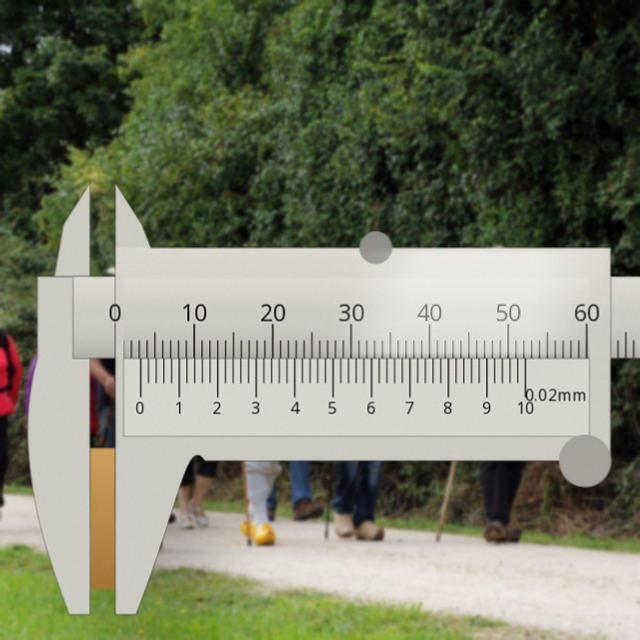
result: 3.2 mm
